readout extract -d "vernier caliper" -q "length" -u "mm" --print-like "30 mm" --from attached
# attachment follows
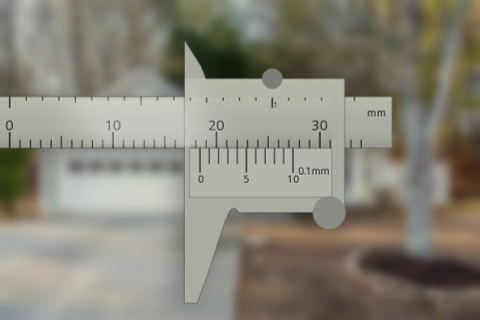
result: 18.4 mm
